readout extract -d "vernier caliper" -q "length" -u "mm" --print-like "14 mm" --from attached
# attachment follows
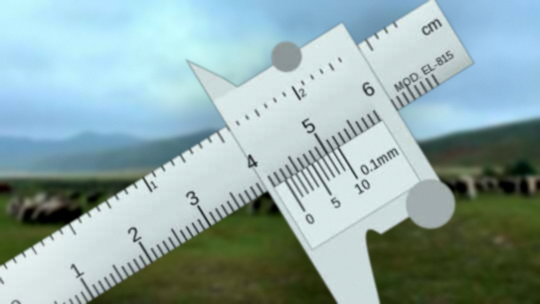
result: 42.8 mm
